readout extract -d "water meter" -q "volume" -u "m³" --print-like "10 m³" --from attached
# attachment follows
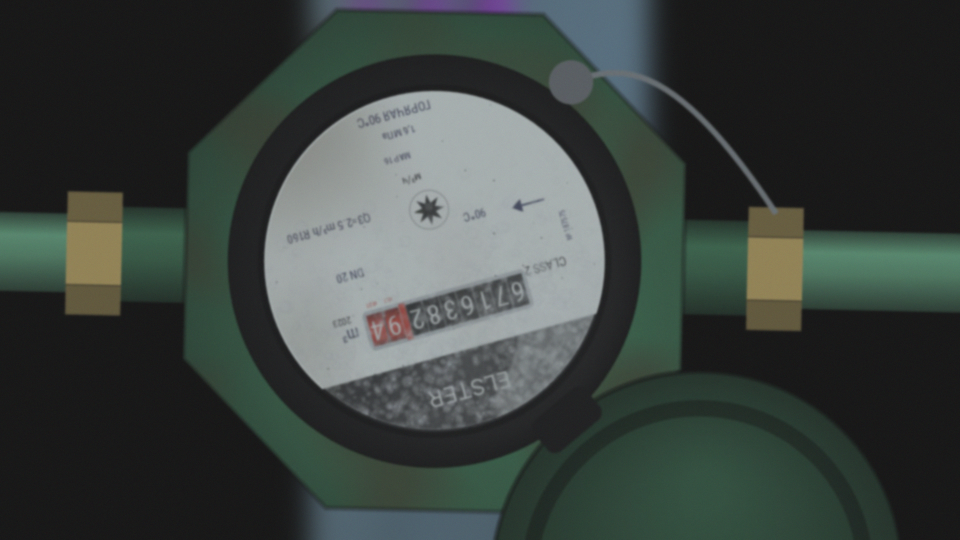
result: 6716382.94 m³
